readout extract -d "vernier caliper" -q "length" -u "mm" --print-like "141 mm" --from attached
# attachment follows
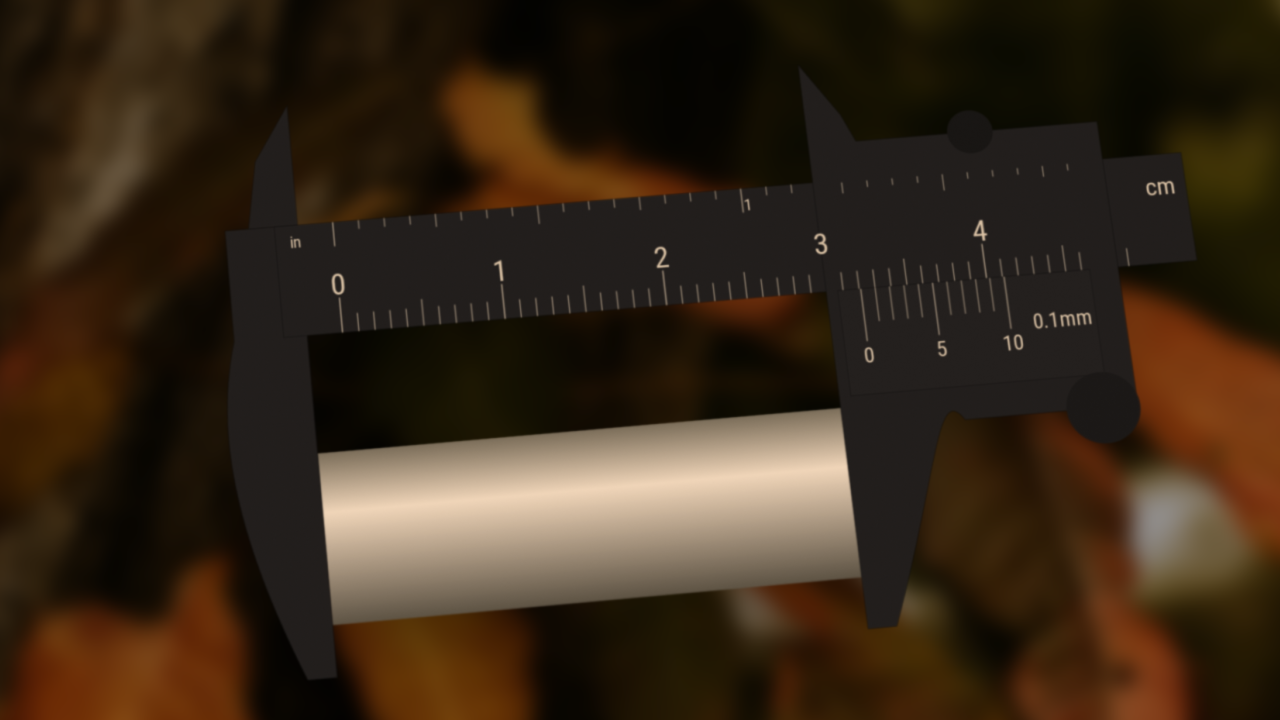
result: 32.1 mm
